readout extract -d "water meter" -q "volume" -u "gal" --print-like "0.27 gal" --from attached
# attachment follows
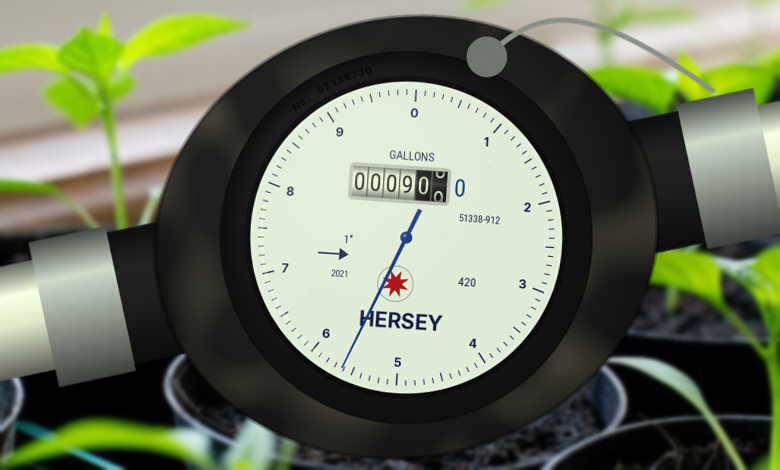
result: 9085.6 gal
